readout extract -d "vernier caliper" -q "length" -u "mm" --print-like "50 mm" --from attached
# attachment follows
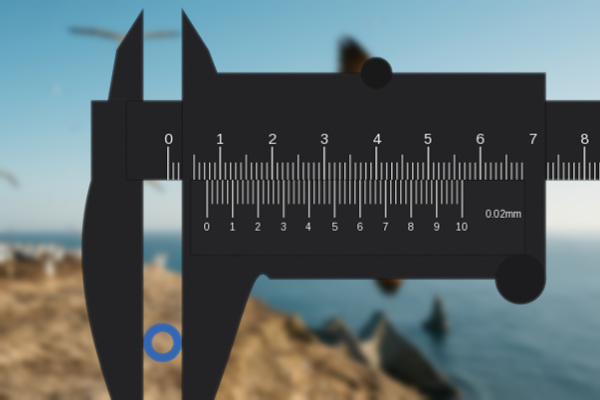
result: 7.5 mm
